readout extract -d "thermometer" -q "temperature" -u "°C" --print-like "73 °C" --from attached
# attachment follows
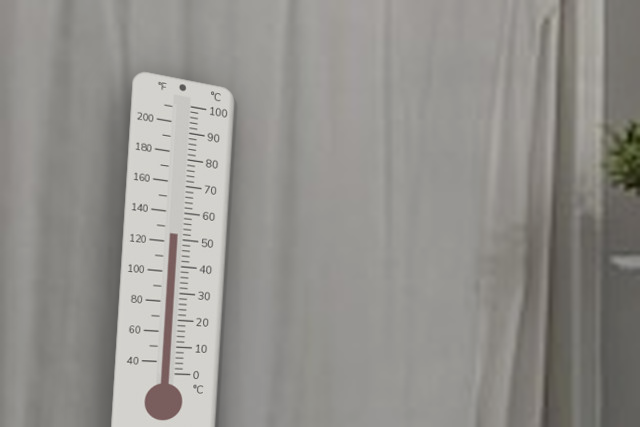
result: 52 °C
